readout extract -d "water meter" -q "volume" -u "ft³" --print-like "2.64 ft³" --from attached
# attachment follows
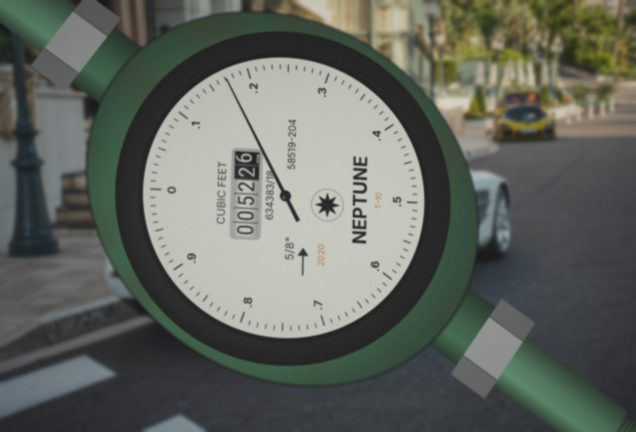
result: 5226.17 ft³
